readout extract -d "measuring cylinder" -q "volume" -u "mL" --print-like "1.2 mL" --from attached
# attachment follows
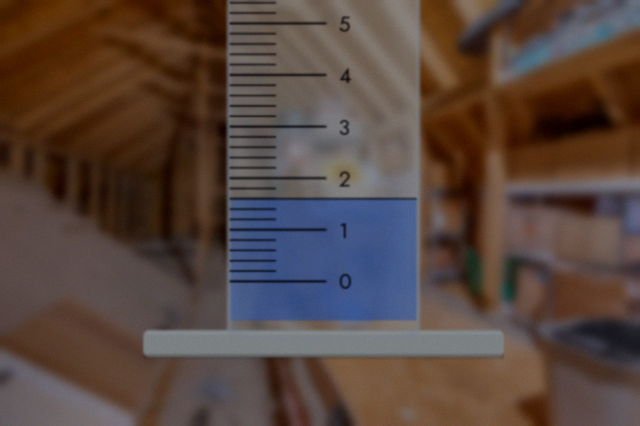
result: 1.6 mL
